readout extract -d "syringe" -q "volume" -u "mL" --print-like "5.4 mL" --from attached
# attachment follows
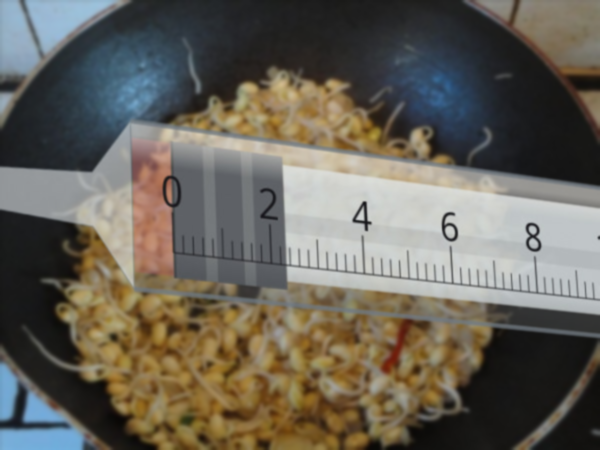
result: 0 mL
